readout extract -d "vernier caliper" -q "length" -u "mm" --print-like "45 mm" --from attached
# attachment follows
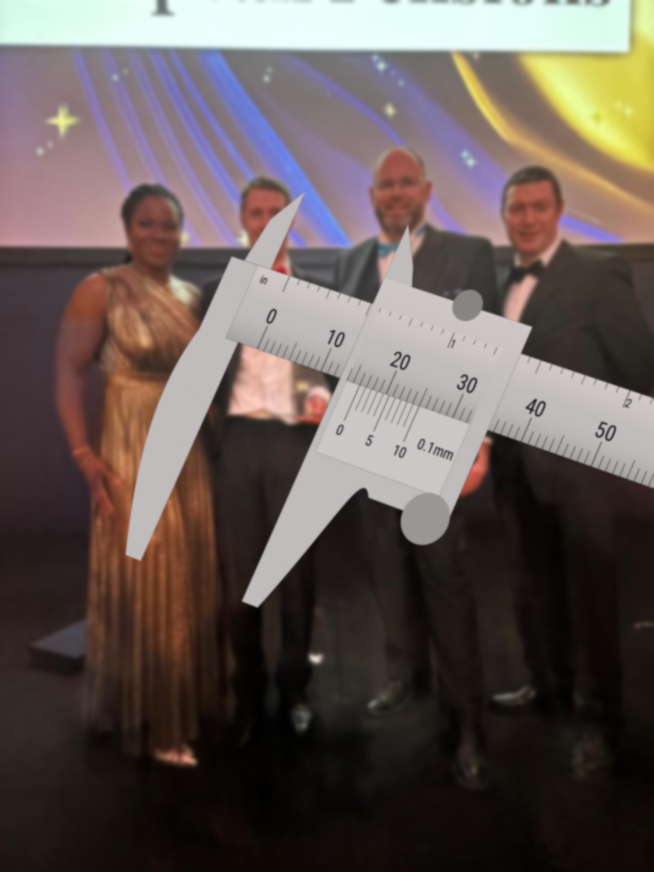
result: 16.0 mm
